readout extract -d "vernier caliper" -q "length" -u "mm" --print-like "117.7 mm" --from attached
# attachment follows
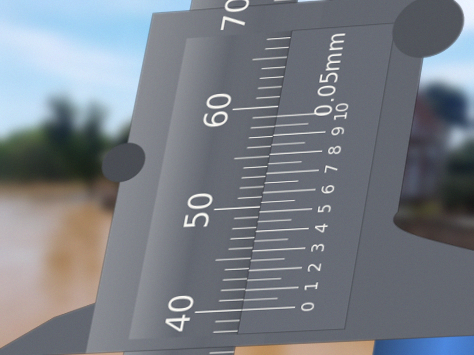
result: 40.0 mm
